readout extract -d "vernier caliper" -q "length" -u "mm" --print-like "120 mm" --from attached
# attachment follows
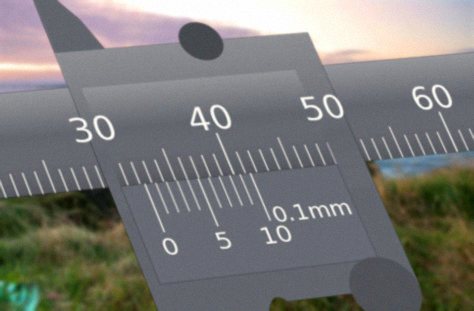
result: 32.4 mm
